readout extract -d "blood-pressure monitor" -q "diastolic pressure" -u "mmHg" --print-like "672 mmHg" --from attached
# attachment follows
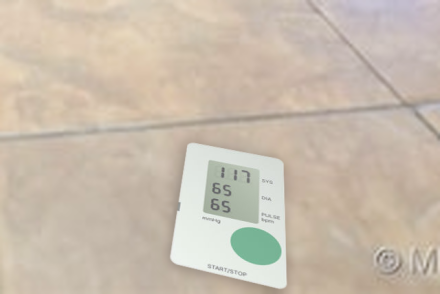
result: 65 mmHg
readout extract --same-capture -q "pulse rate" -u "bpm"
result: 65 bpm
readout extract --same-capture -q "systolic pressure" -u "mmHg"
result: 117 mmHg
